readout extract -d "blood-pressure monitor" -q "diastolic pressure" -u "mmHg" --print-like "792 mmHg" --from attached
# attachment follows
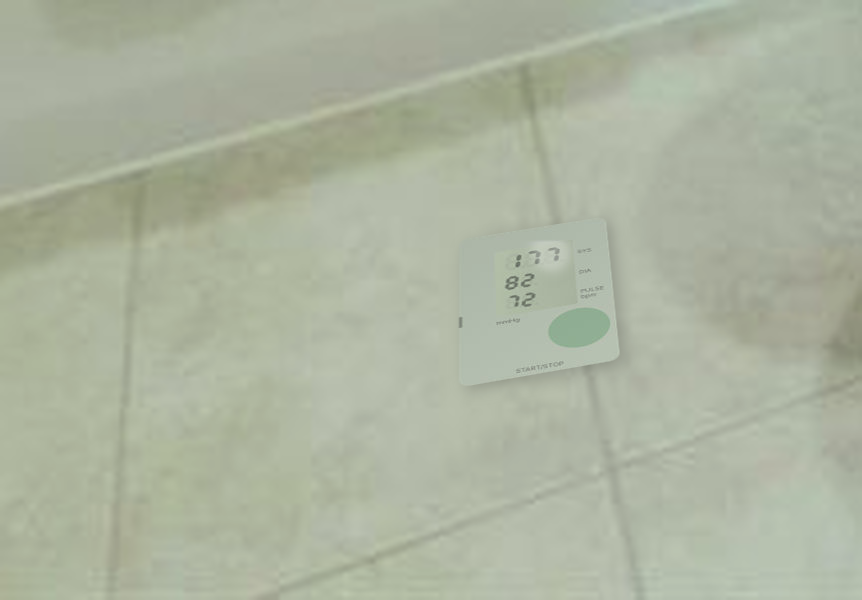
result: 82 mmHg
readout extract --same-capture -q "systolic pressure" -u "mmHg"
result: 177 mmHg
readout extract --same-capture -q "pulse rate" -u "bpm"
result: 72 bpm
